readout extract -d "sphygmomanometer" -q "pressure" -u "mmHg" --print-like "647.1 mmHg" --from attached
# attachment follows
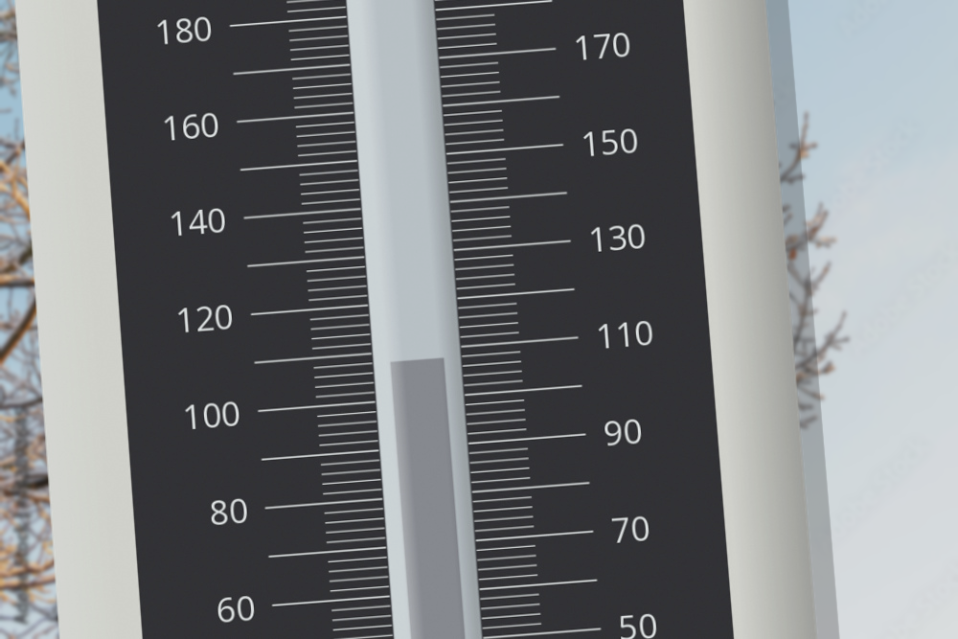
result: 108 mmHg
